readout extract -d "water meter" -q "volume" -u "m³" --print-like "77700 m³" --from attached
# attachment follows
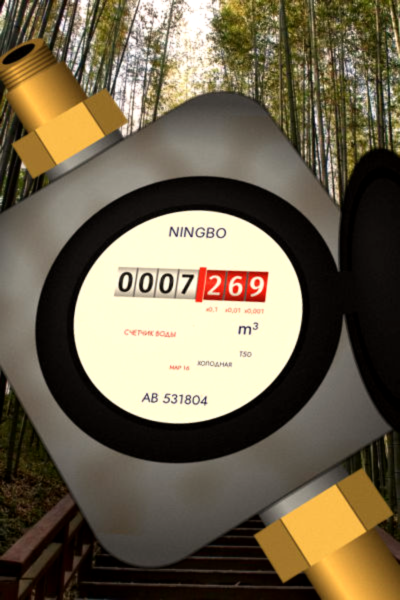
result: 7.269 m³
